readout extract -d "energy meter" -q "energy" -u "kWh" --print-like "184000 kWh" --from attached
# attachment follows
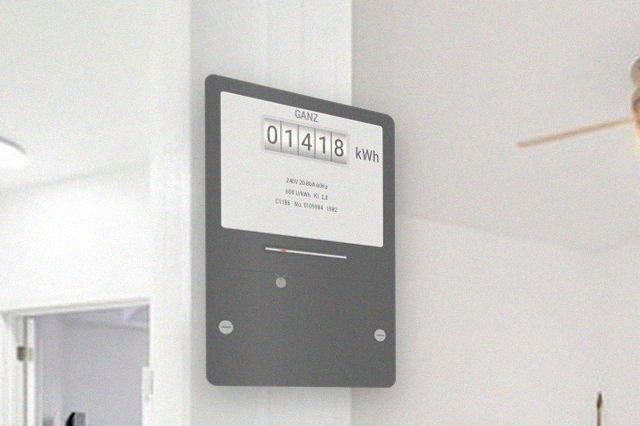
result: 1418 kWh
